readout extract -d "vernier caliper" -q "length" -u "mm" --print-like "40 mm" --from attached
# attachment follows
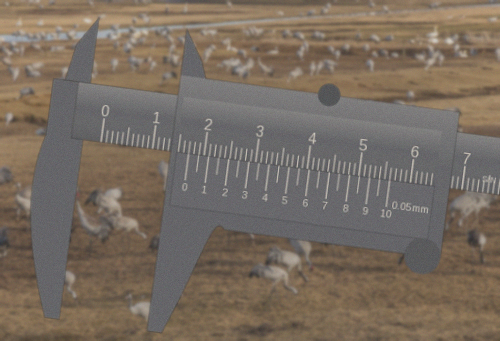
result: 17.0 mm
